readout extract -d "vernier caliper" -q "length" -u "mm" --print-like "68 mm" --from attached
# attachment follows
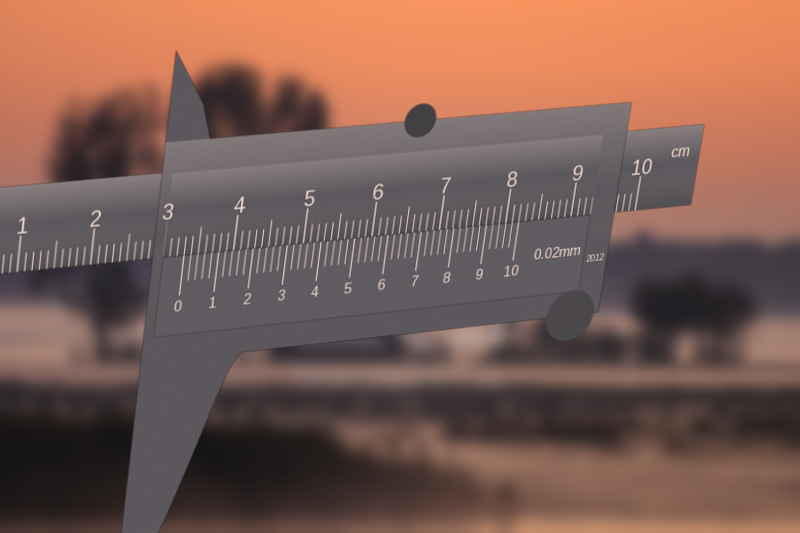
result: 33.0 mm
